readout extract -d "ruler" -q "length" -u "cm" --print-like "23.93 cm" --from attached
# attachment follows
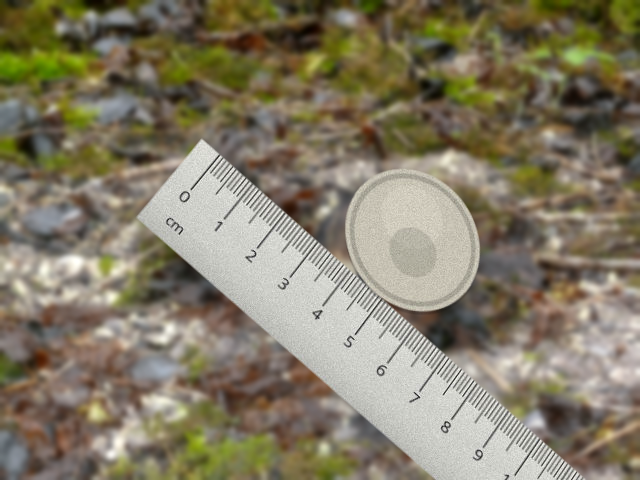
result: 3.5 cm
